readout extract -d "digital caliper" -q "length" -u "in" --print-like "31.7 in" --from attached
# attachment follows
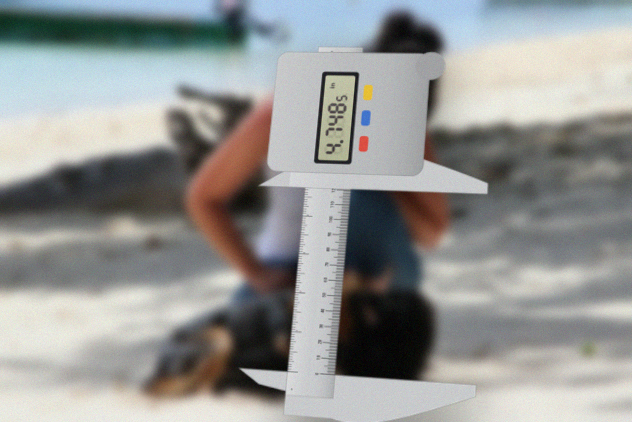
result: 4.7485 in
